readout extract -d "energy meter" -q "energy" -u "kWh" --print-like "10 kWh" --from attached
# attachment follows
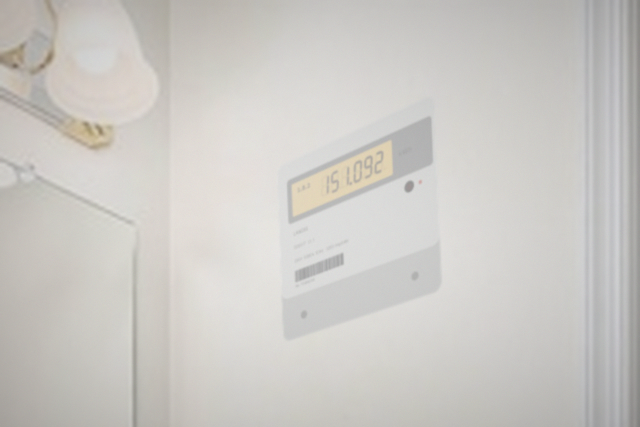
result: 151.092 kWh
